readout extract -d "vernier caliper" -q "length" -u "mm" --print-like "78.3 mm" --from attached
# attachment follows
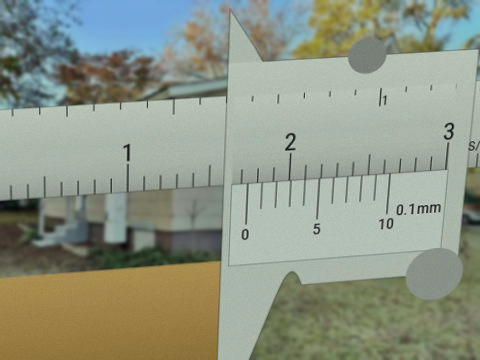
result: 17.4 mm
